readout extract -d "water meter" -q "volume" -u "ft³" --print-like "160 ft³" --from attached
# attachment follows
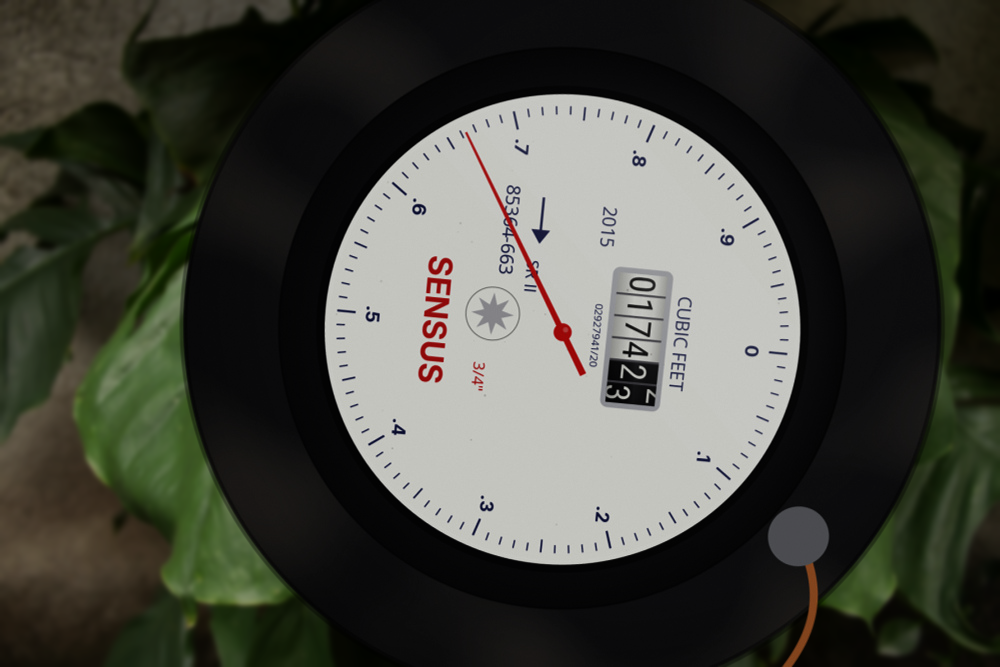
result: 17422.66 ft³
